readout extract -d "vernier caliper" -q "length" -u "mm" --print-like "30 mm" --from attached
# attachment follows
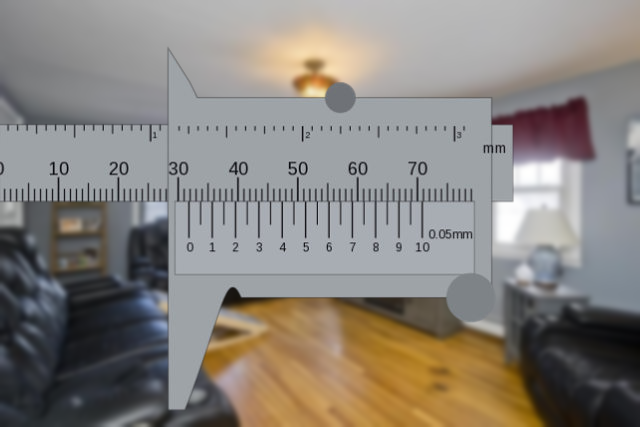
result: 31.8 mm
